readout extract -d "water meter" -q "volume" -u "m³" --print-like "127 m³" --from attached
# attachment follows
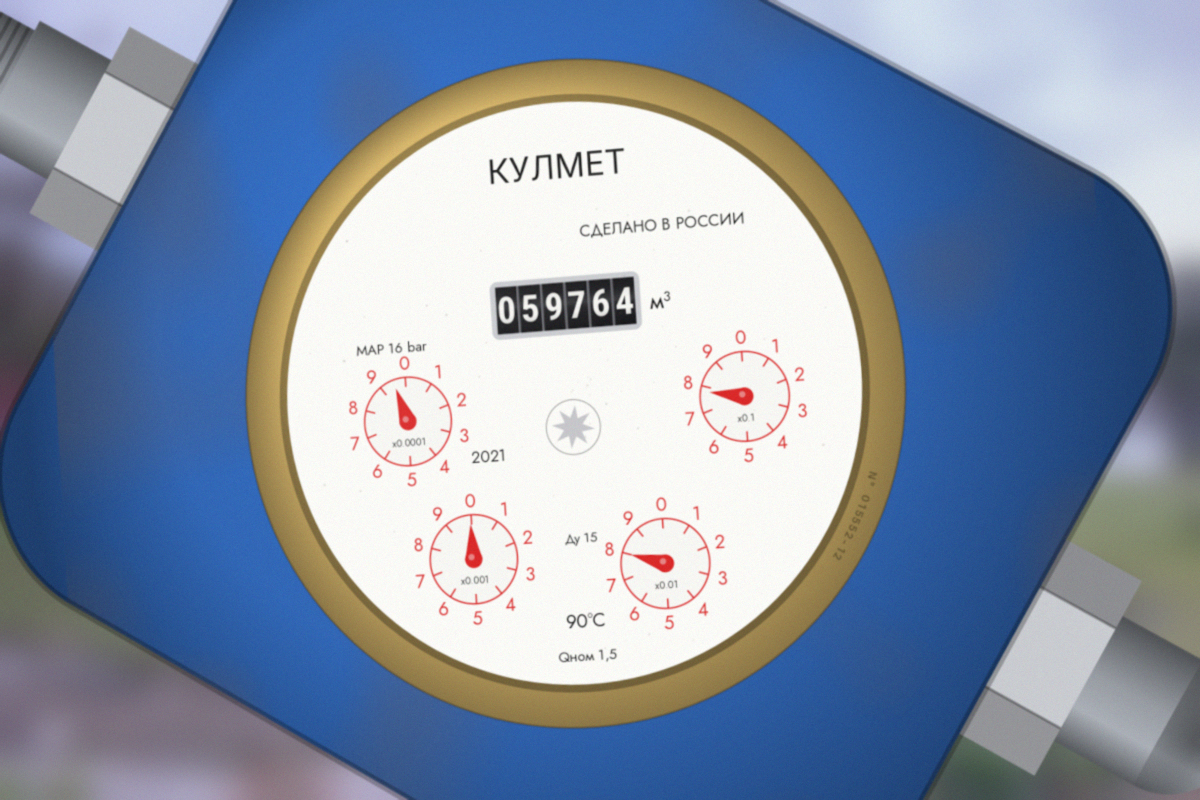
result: 59764.7799 m³
